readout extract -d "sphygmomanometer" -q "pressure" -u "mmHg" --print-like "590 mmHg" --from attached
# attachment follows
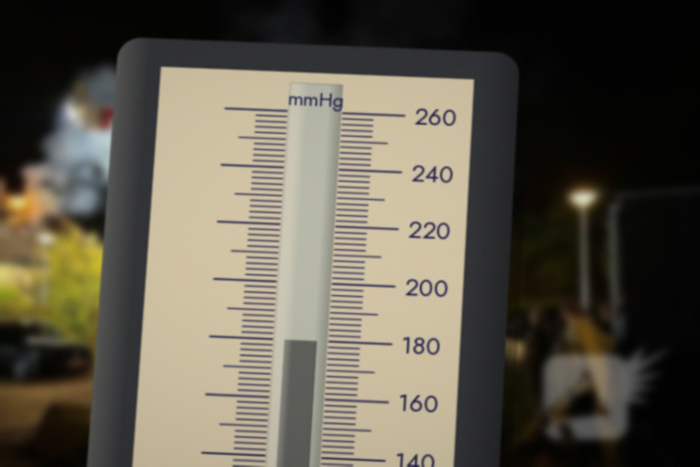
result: 180 mmHg
